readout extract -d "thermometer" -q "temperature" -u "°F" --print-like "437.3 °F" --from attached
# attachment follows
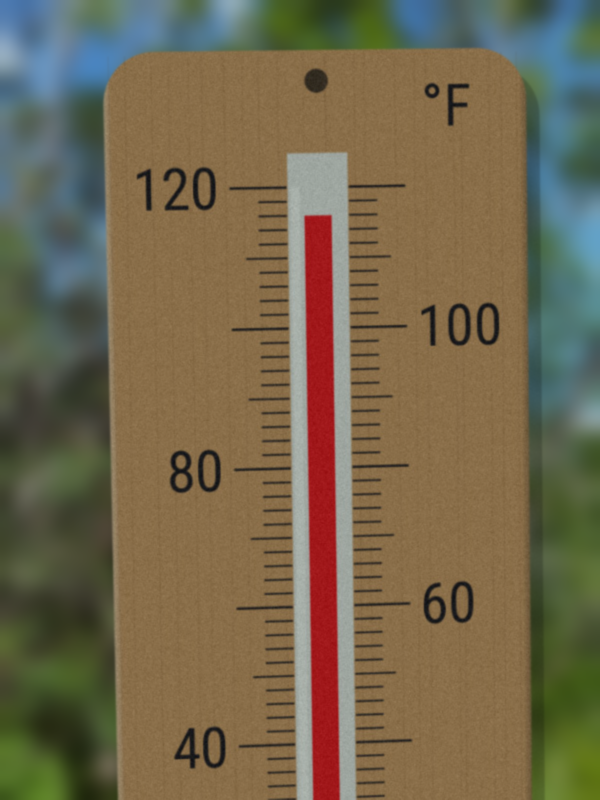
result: 116 °F
